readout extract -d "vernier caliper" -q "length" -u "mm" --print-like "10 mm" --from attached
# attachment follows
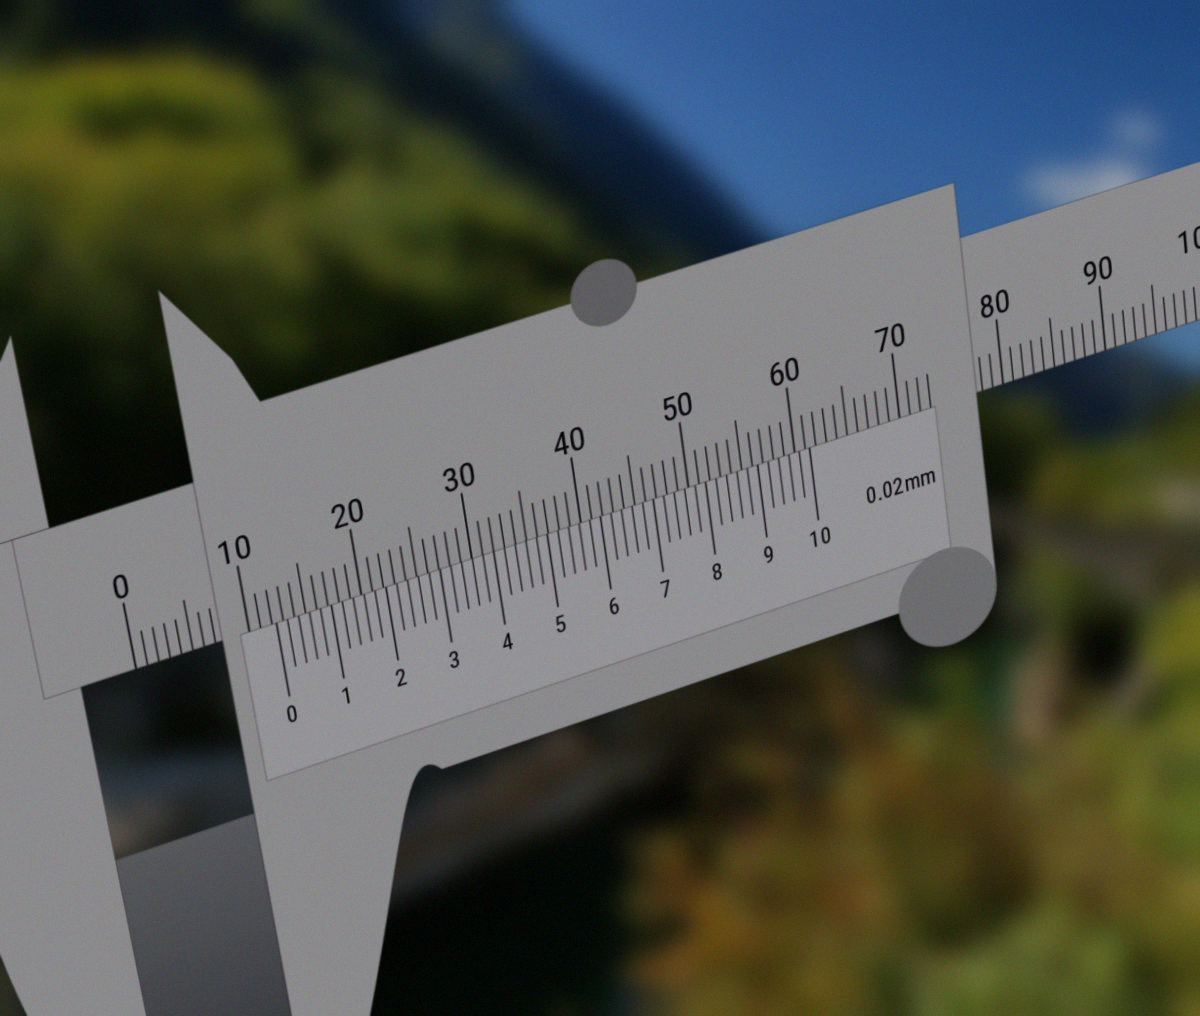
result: 12.4 mm
